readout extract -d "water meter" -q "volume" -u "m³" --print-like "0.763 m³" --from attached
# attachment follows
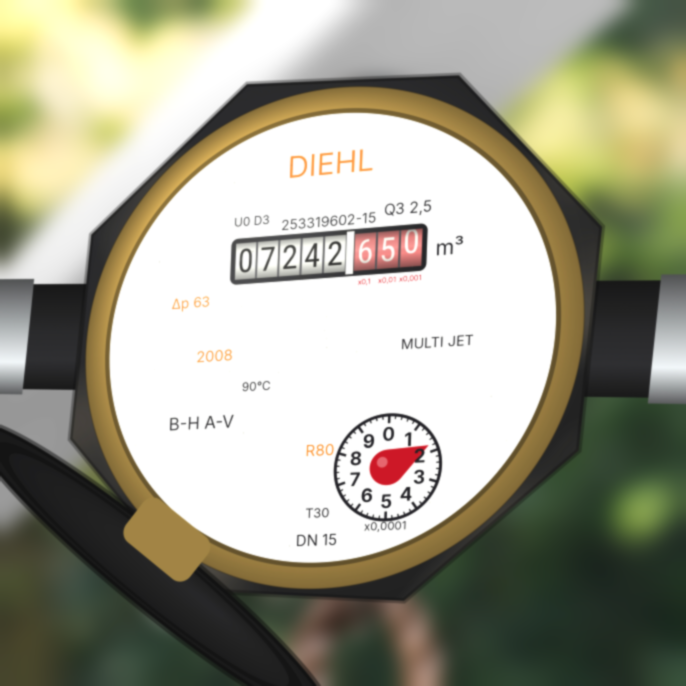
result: 7242.6501 m³
